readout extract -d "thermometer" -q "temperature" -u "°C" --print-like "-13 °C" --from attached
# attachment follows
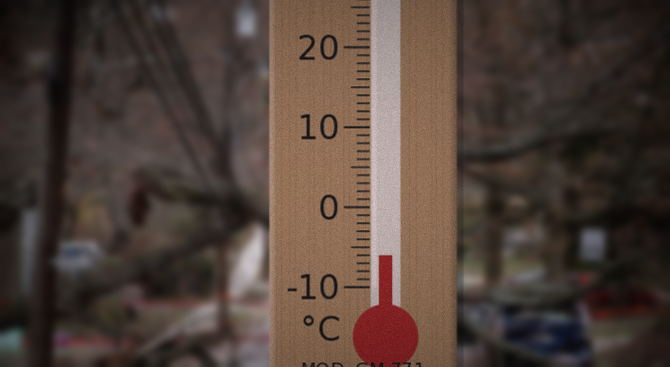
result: -6 °C
